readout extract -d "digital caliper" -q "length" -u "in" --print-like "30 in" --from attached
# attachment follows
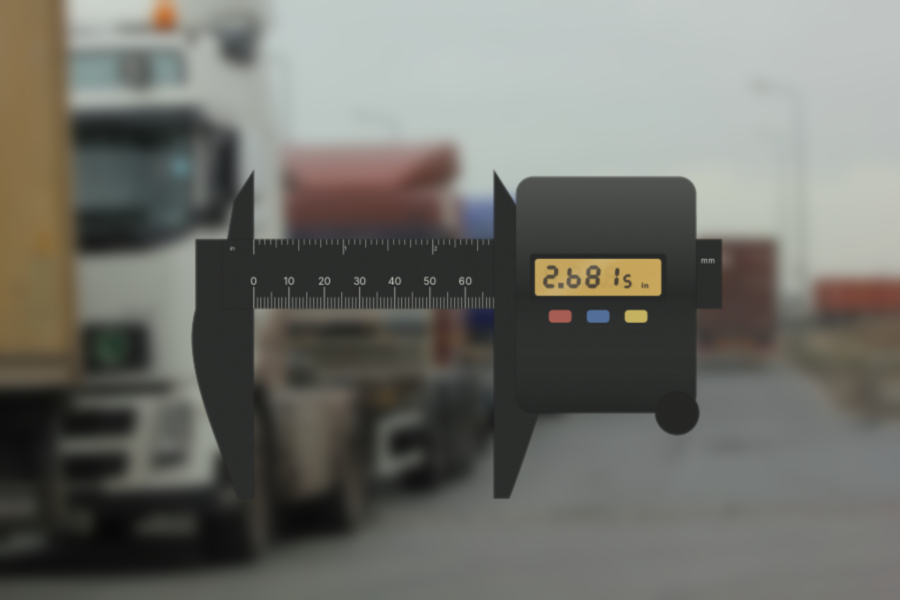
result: 2.6815 in
